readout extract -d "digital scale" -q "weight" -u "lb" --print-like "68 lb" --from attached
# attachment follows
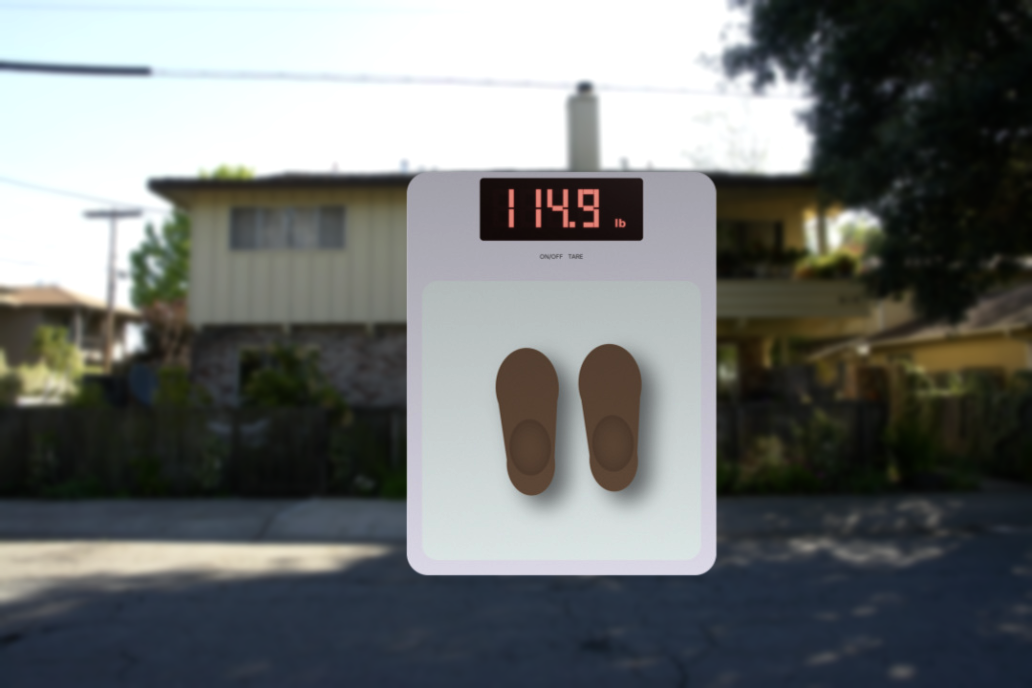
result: 114.9 lb
